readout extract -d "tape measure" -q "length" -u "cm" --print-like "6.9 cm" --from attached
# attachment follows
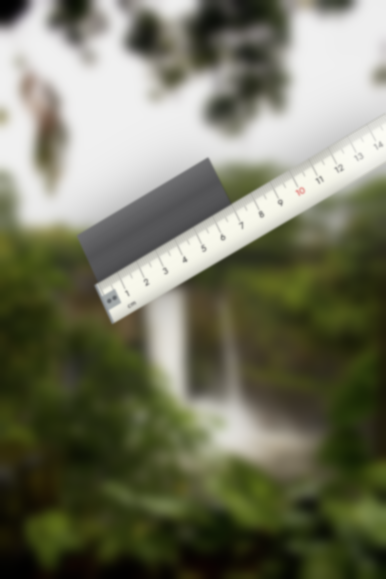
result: 7 cm
